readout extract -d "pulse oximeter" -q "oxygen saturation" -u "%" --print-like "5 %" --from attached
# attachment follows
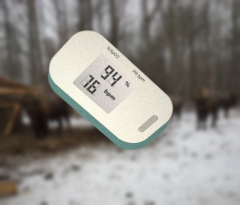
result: 94 %
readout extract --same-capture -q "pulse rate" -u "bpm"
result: 76 bpm
